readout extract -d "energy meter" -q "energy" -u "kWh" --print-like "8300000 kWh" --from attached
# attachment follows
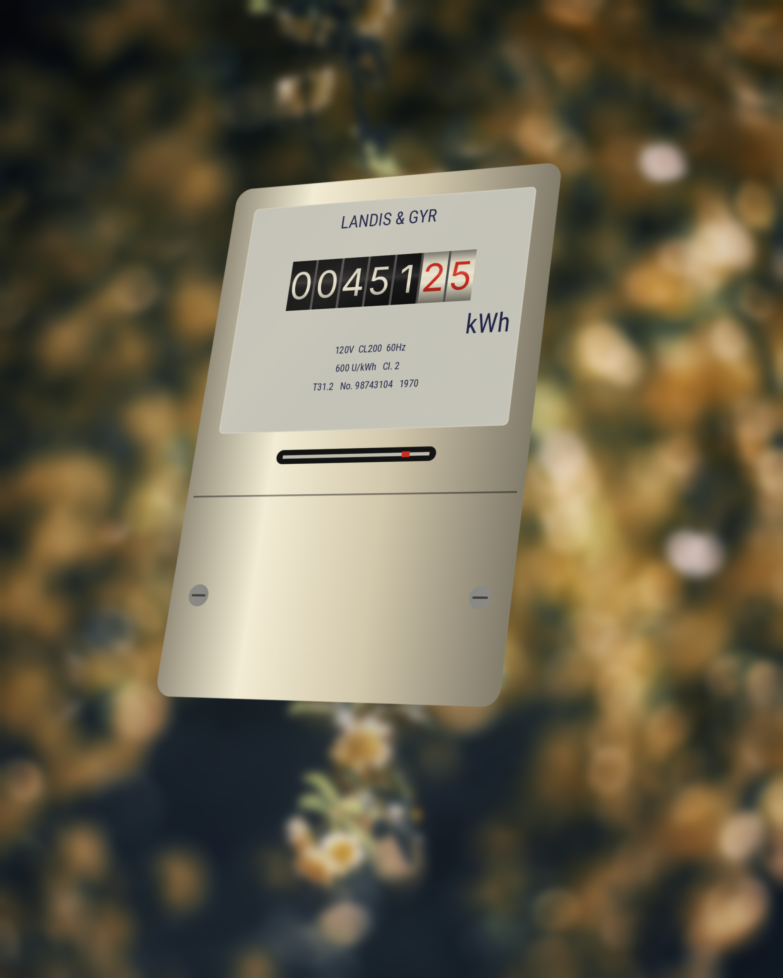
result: 451.25 kWh
